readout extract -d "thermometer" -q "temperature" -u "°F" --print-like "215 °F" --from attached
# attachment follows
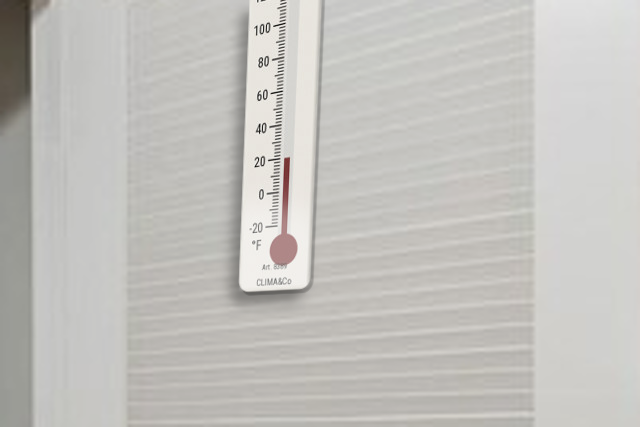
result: 20 °F
